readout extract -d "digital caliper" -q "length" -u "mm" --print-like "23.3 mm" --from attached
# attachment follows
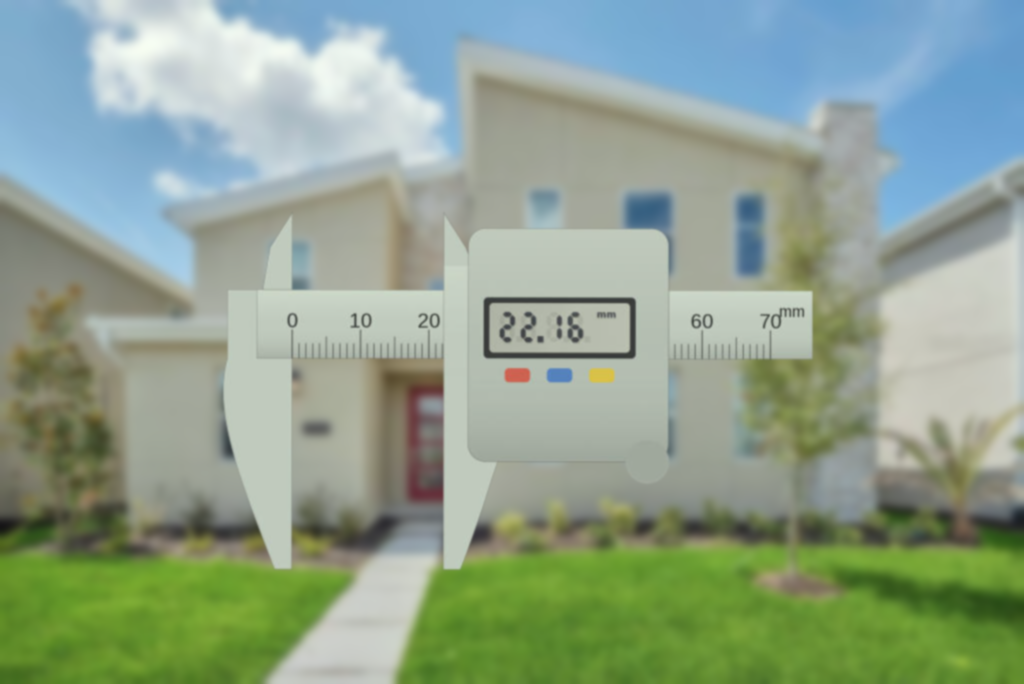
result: 22.16 mm
